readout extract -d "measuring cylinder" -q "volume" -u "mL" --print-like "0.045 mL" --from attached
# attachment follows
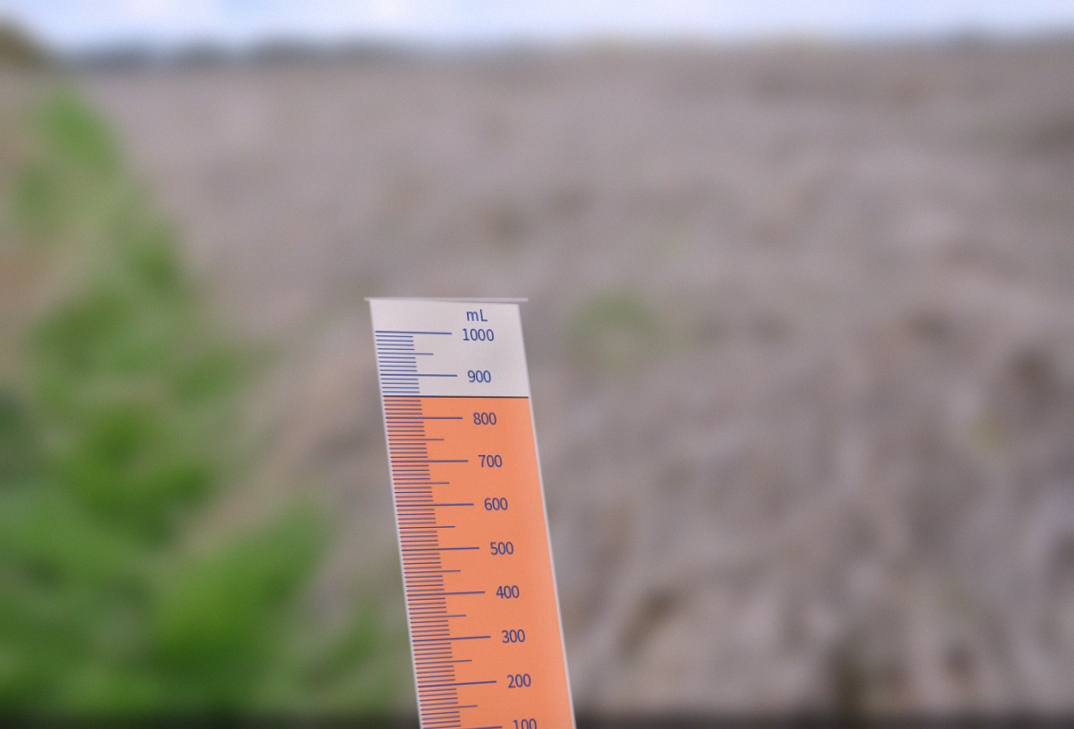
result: 850 mL
